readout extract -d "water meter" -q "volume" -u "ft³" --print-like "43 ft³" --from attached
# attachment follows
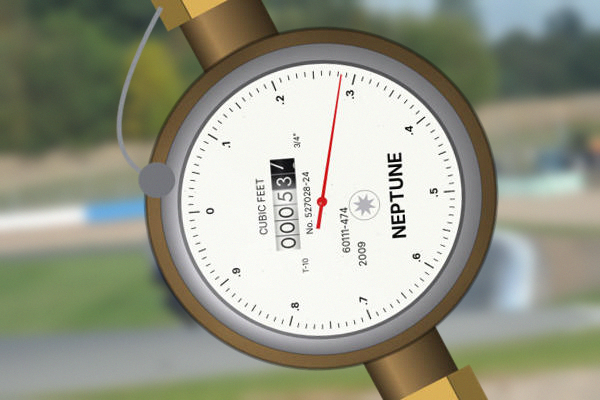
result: 537.28 ft³
